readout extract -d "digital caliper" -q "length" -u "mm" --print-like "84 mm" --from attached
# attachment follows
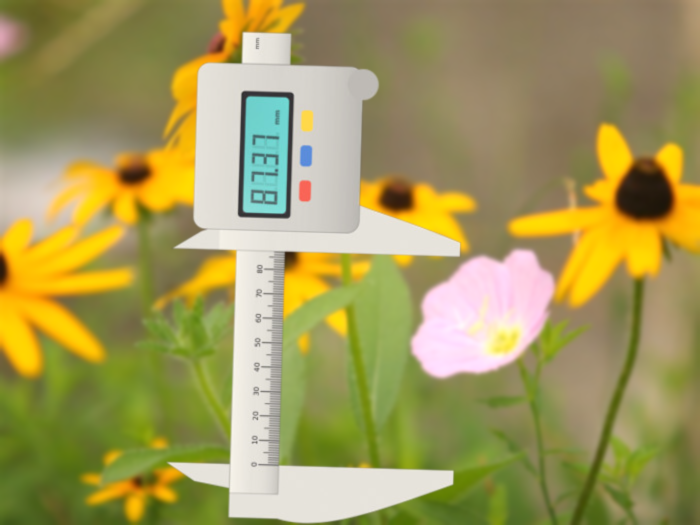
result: 87.37 mm
